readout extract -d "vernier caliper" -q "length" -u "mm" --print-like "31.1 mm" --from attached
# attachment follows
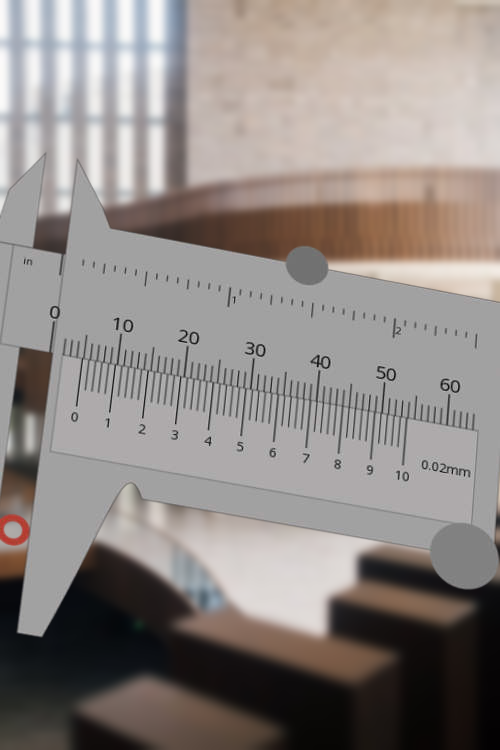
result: 4.8 mm
